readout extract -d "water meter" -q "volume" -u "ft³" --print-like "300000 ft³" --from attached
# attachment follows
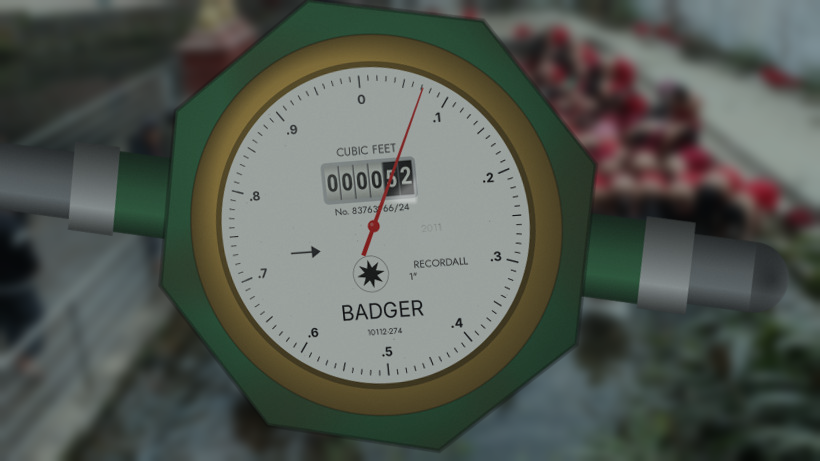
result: 52.07 ft³
